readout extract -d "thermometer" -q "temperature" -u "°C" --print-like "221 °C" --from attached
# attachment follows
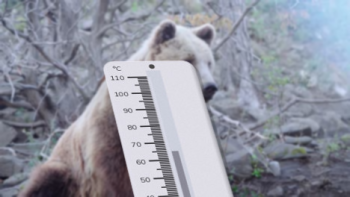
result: 65 °C
